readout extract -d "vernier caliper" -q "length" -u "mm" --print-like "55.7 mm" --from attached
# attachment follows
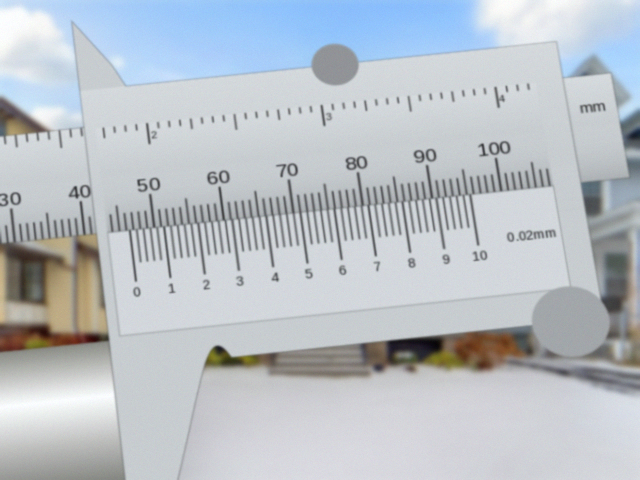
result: 46.5 mm
